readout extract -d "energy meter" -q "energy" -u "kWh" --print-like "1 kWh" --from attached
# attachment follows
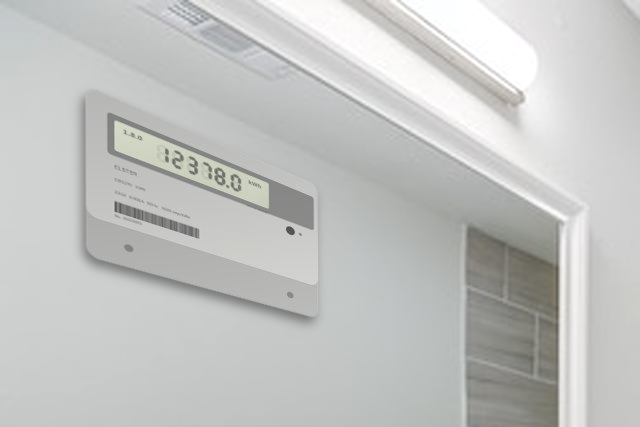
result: 12378.0 kWh
